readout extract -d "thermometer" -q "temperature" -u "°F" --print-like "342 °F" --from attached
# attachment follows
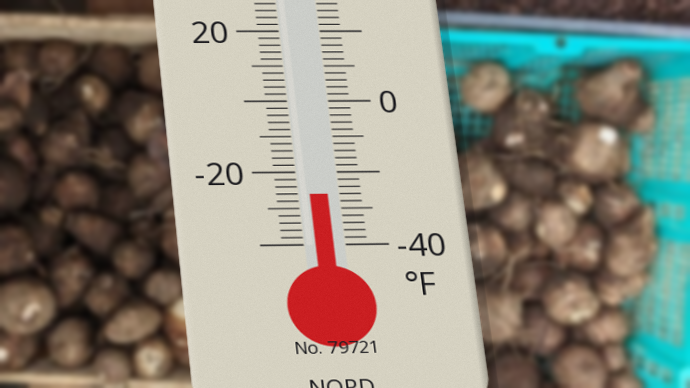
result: -26 °F
